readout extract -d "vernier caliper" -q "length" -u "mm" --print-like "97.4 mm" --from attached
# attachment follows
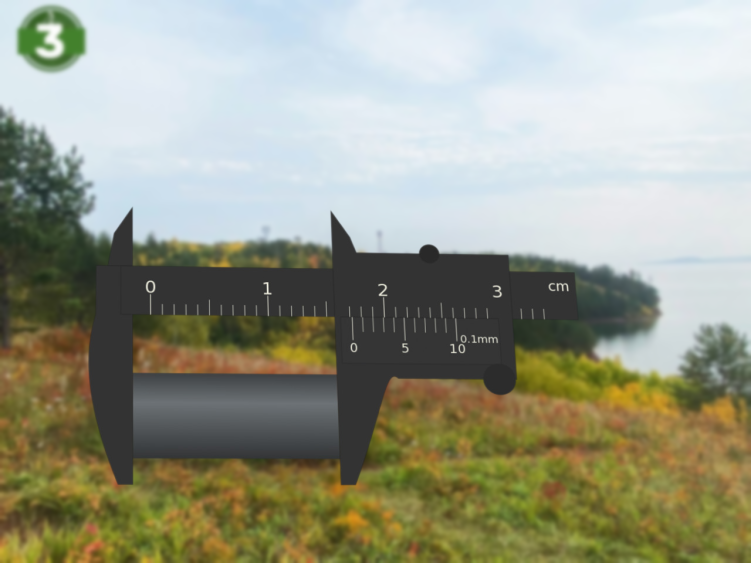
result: 17.2 mm
